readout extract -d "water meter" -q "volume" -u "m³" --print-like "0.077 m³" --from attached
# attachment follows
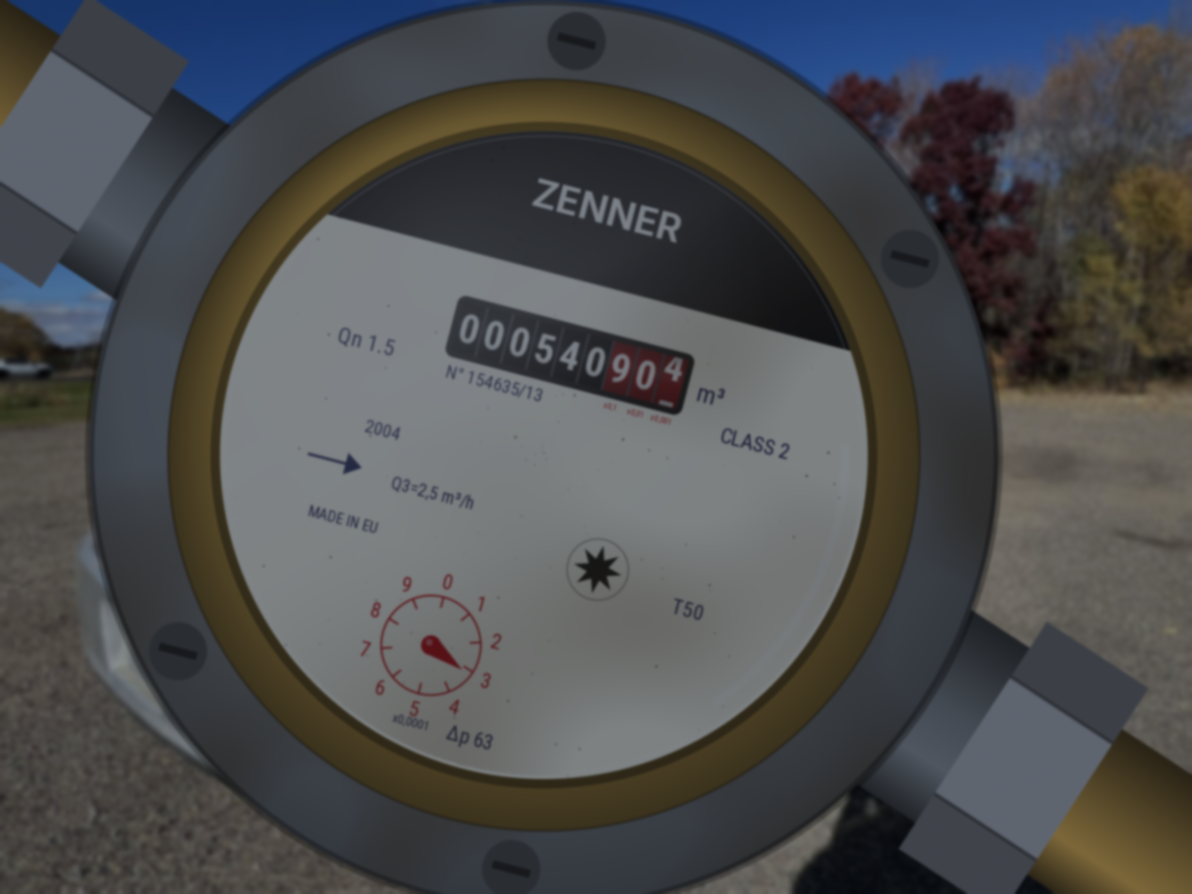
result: 540.9043 m³
